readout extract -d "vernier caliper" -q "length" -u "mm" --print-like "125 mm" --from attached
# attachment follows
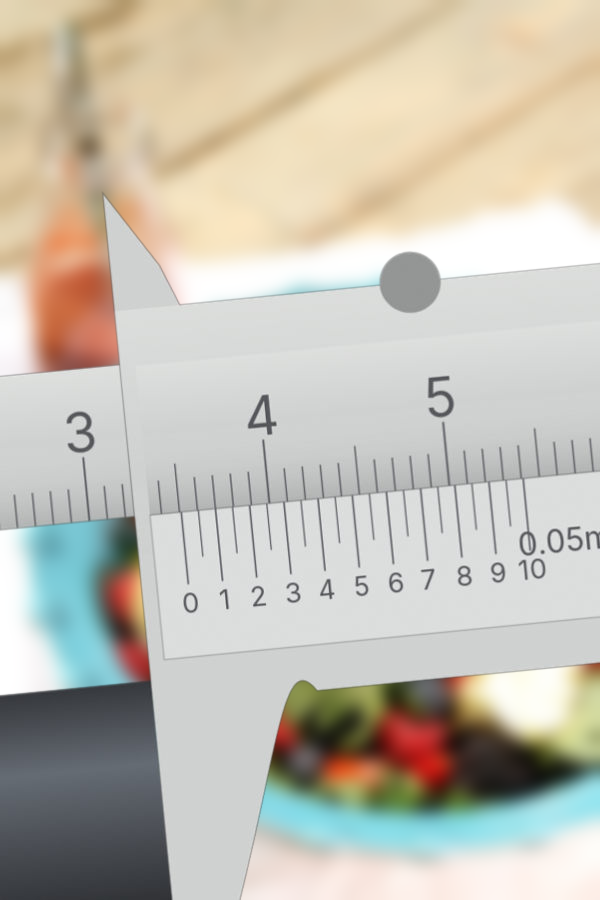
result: 35.1 mm
